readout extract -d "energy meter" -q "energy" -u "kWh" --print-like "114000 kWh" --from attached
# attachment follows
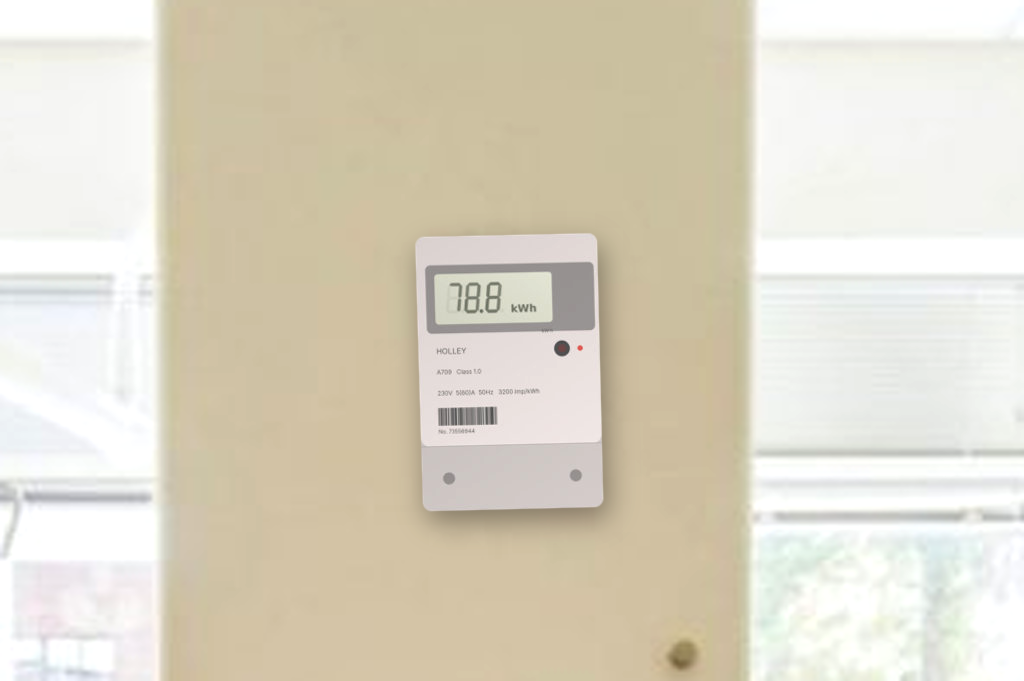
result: 78.8 kWh
